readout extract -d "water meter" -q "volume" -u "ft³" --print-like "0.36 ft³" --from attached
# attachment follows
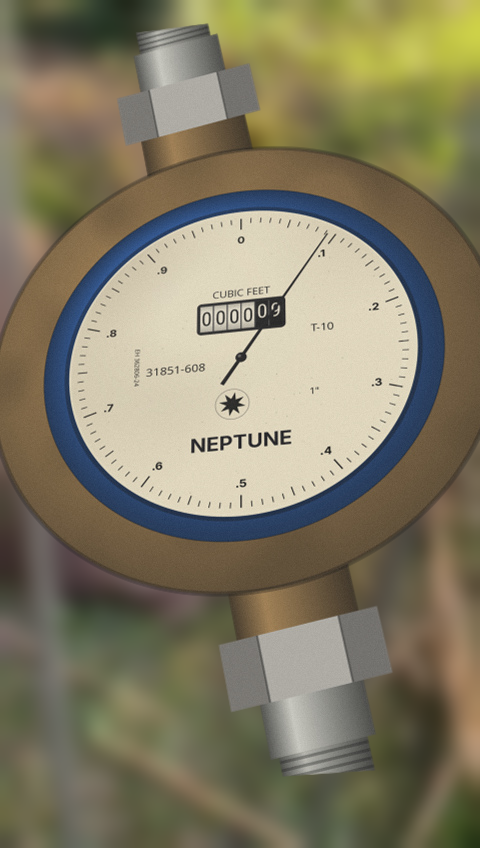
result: 9.09 ft³
